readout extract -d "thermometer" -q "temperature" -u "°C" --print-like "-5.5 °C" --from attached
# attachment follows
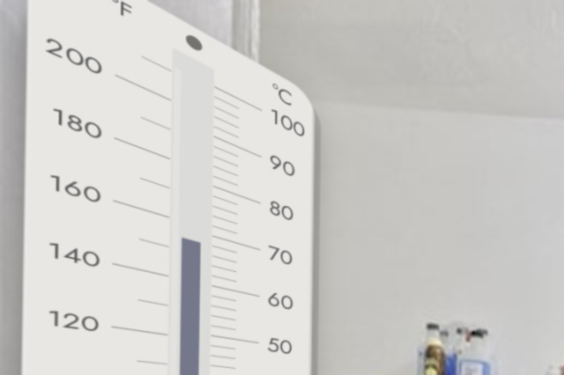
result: 68 °C
